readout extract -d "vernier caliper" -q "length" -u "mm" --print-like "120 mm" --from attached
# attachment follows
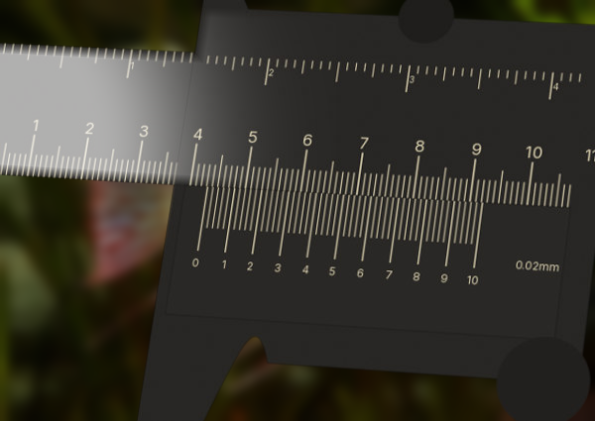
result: 43.2 mm
